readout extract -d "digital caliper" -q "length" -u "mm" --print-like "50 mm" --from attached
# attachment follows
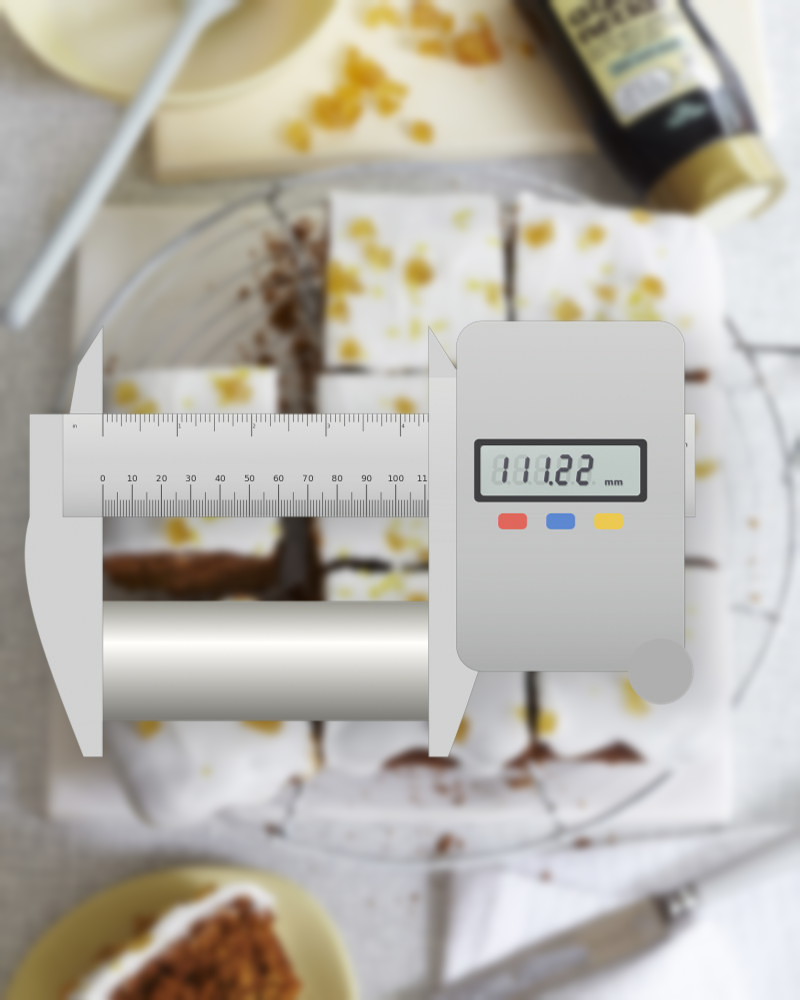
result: 111.22 mm
